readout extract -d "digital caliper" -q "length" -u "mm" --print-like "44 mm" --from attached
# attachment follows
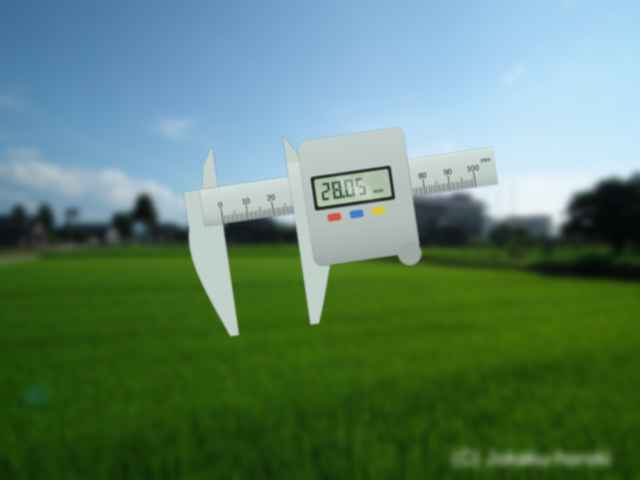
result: 28.05 mm
